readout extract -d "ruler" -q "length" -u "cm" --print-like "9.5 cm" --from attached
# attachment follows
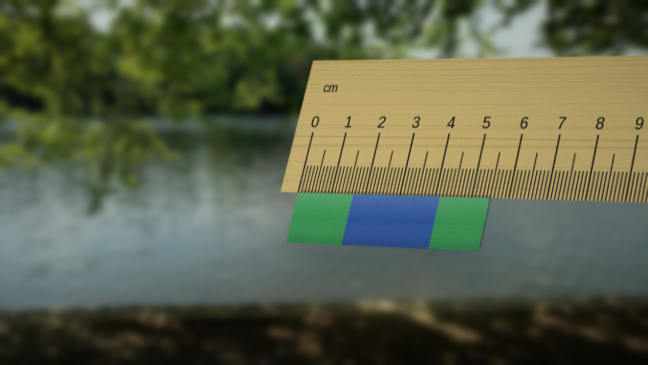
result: 5.5 cm
